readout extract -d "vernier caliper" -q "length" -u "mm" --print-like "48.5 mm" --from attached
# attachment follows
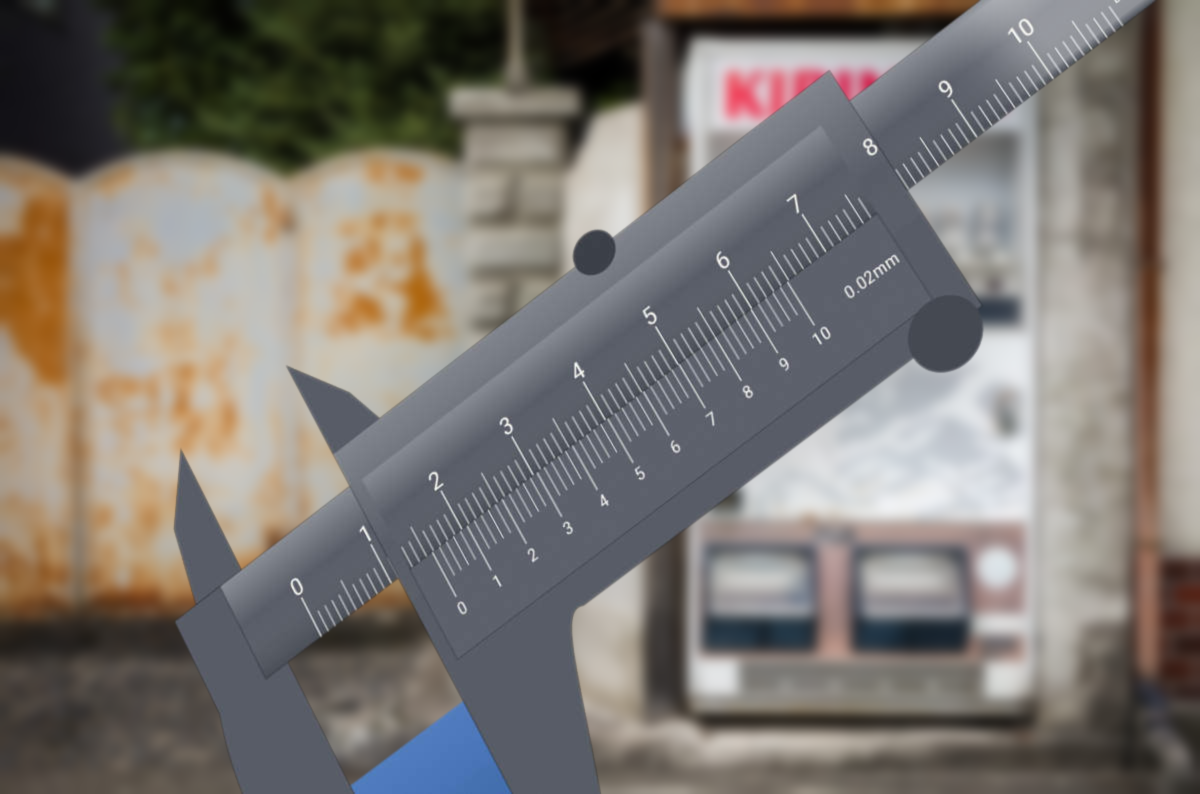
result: 15.8 mm
